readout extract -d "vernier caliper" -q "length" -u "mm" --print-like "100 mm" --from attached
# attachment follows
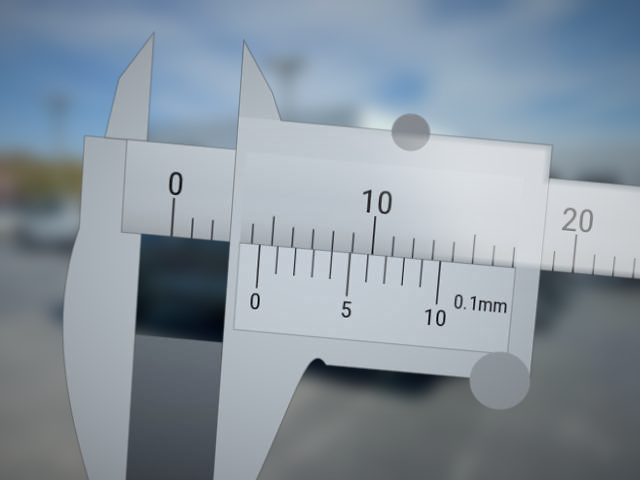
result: 4.4 mm
